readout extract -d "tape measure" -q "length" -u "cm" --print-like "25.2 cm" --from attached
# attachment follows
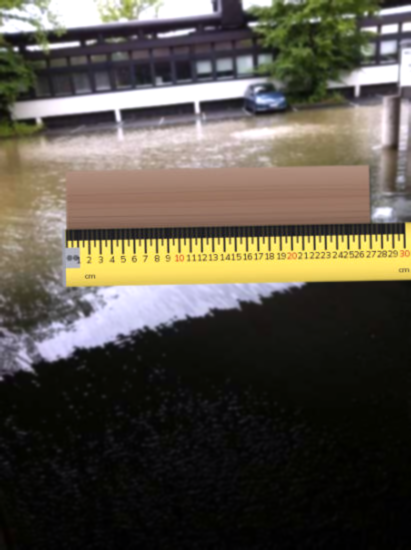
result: 27 cm
